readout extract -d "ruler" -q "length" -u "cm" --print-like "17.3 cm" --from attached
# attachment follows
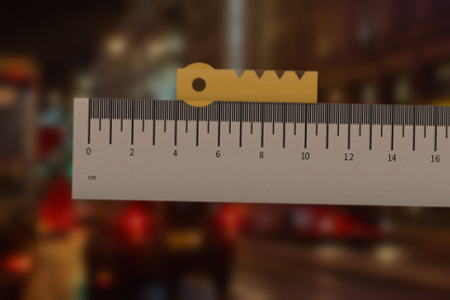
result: 6.5 cm
